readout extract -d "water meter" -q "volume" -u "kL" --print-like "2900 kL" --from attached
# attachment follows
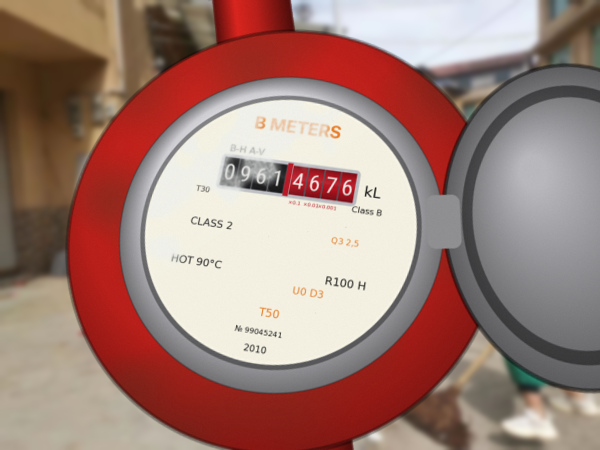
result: 961.4676 kL
